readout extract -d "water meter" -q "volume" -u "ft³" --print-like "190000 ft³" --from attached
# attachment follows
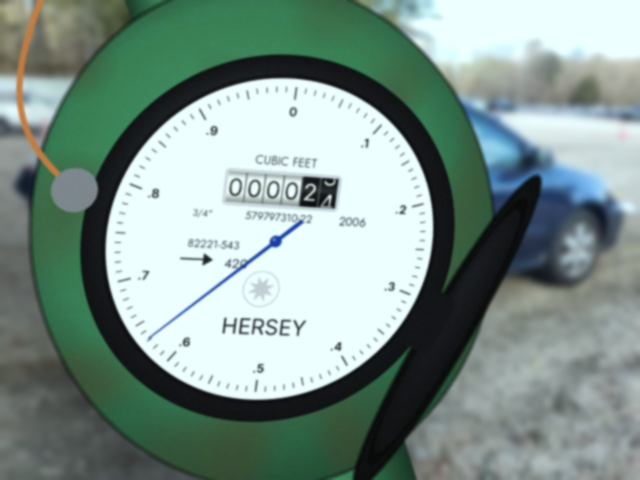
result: 23.63 ft³
